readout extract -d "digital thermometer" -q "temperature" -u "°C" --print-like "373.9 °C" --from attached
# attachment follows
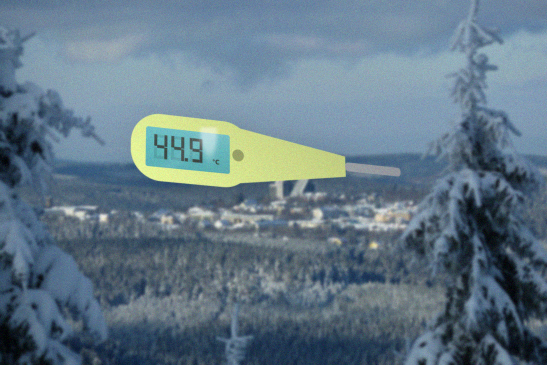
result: 44.9 °C
